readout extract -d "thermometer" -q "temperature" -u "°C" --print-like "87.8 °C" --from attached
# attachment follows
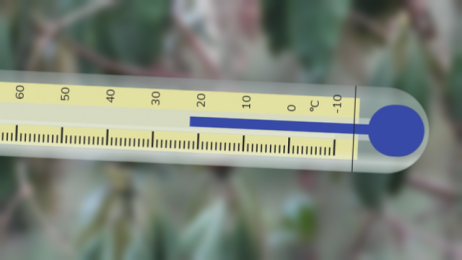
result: 22 °C
